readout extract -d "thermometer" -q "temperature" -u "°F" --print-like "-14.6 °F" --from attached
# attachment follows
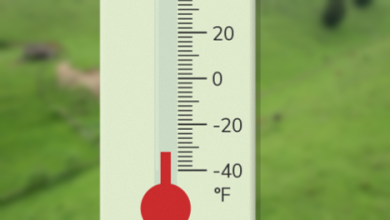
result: -32 °F
